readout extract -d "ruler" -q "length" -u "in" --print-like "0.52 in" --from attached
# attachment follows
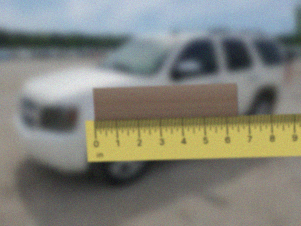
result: 6.5 in
